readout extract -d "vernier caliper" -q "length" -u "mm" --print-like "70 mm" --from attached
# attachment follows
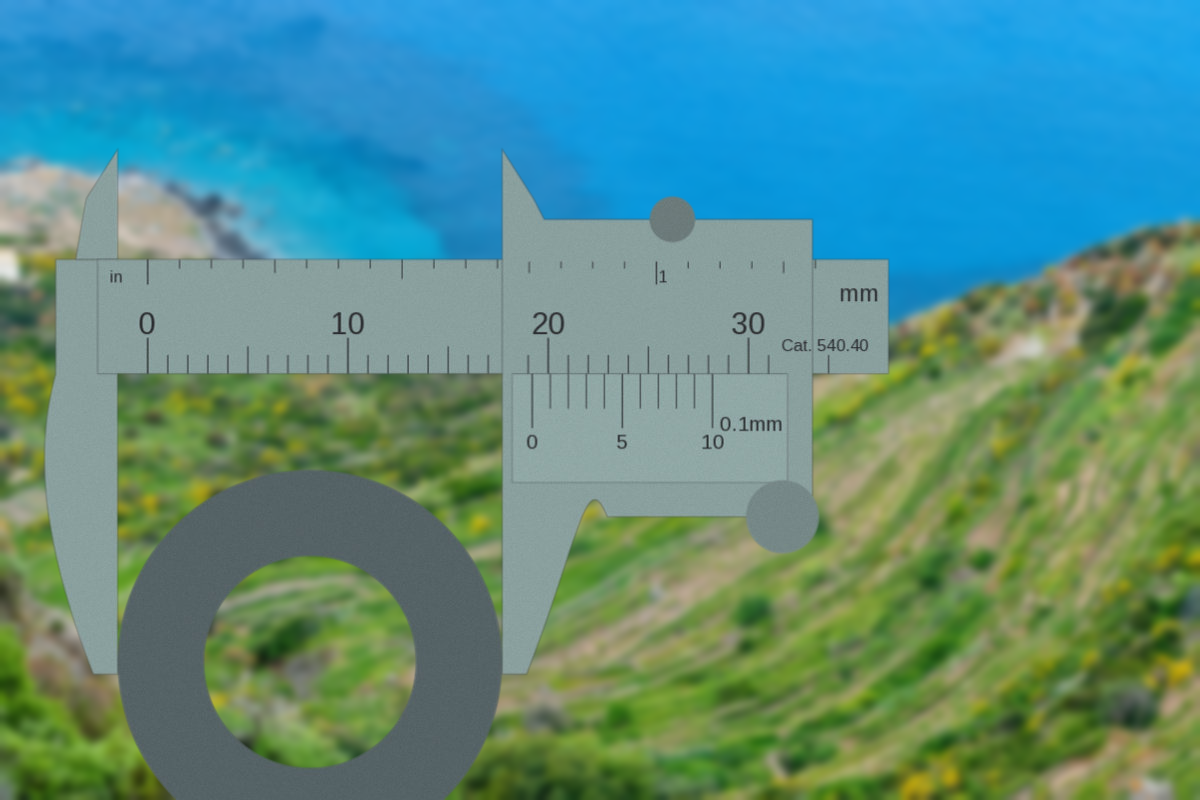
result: 19.2 mm
